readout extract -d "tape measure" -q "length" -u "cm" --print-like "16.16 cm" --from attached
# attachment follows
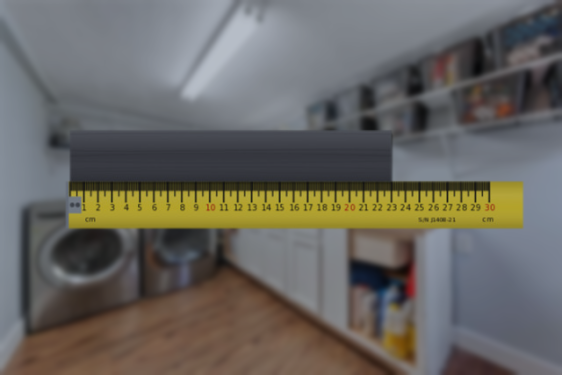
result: 23 cm
